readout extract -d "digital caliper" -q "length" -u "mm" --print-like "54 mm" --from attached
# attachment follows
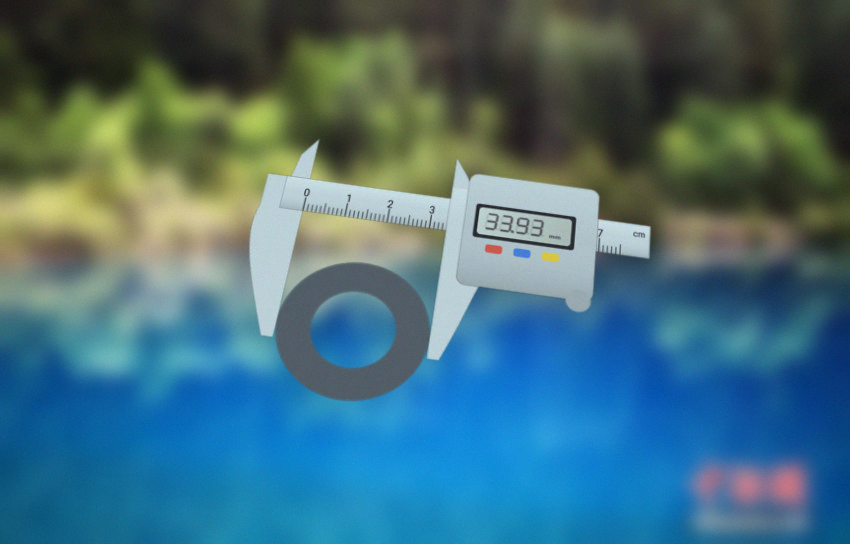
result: 33.93 mm
